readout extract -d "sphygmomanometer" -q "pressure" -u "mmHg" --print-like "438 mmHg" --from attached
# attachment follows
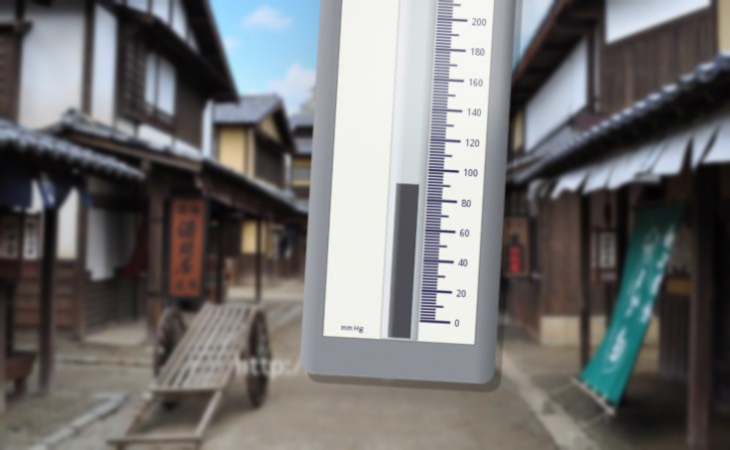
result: 90 mmHg
